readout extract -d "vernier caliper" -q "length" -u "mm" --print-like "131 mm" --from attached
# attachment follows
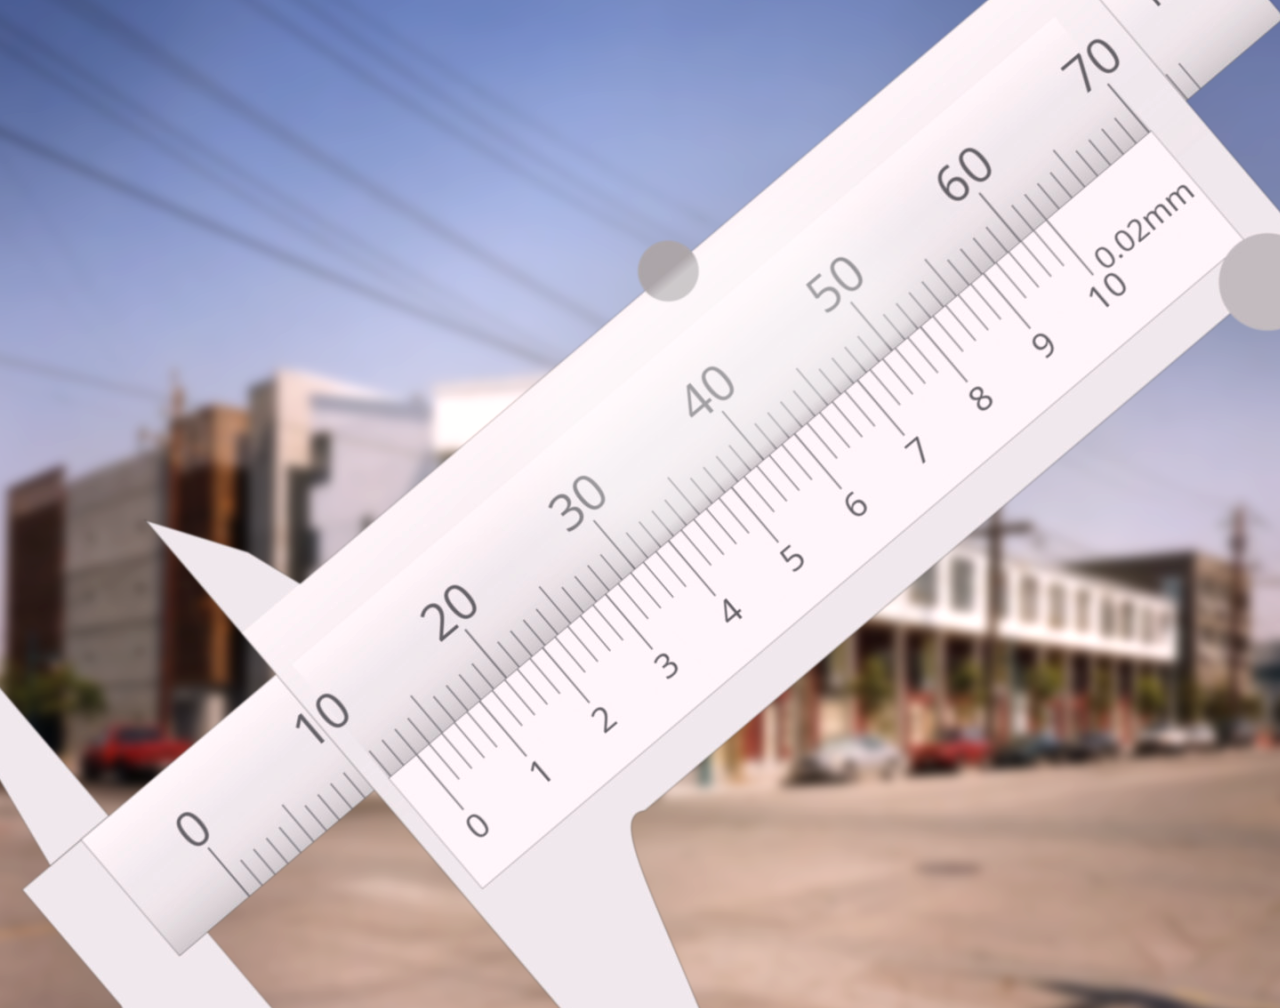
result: 13.0 mm
